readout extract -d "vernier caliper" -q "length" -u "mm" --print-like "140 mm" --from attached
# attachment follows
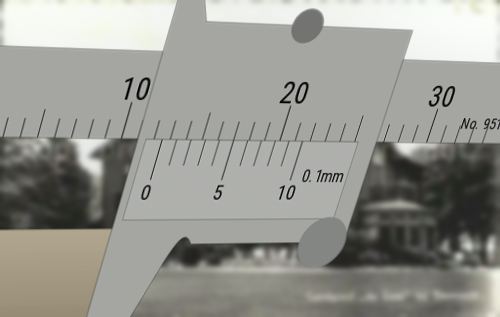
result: 12.5 mm
